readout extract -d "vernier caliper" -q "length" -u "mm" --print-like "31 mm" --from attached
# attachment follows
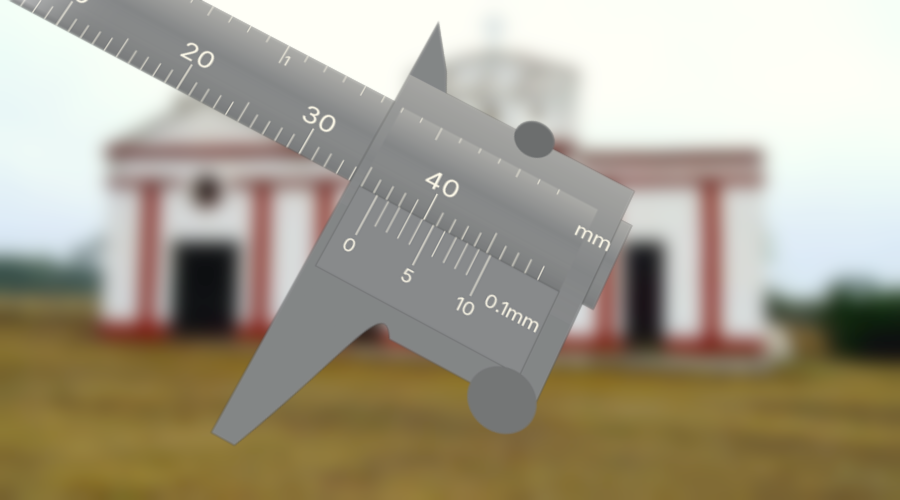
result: 36.3 mm
